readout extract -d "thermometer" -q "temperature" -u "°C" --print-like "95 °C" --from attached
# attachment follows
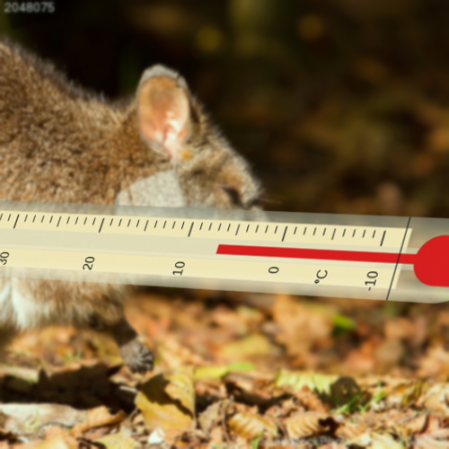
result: 6.5 °C
